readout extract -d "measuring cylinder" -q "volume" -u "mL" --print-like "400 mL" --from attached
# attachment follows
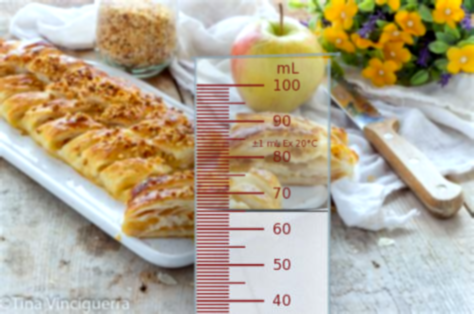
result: 65 mL
